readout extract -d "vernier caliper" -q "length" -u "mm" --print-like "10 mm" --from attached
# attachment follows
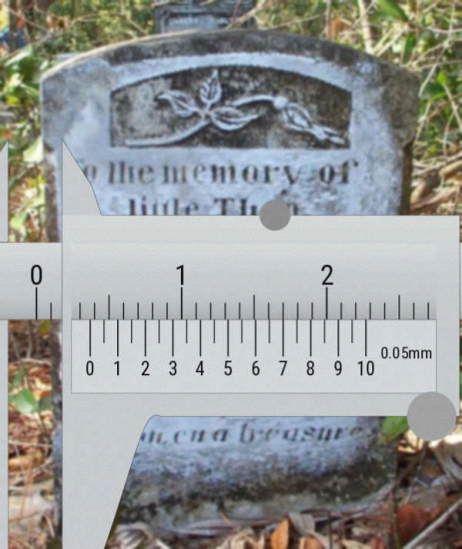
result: 3.7 mm
